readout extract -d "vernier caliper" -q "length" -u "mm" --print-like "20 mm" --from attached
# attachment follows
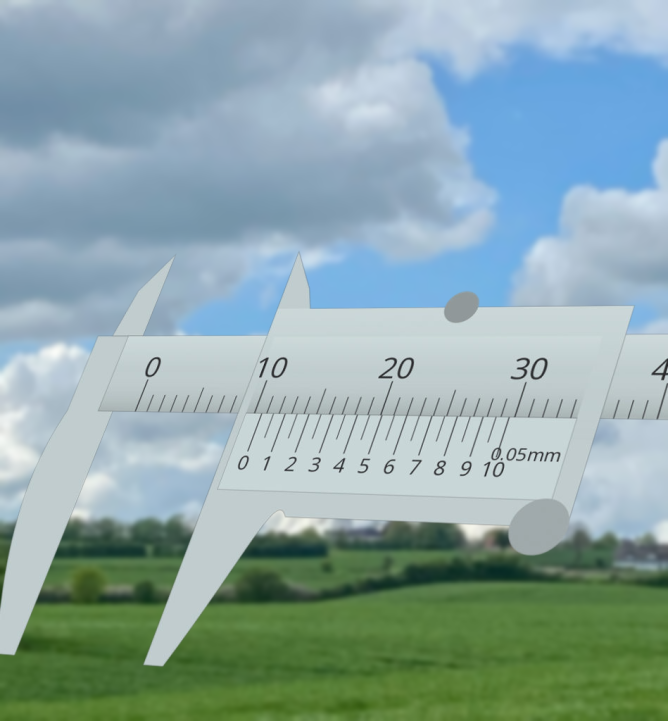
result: 10.6 mm
